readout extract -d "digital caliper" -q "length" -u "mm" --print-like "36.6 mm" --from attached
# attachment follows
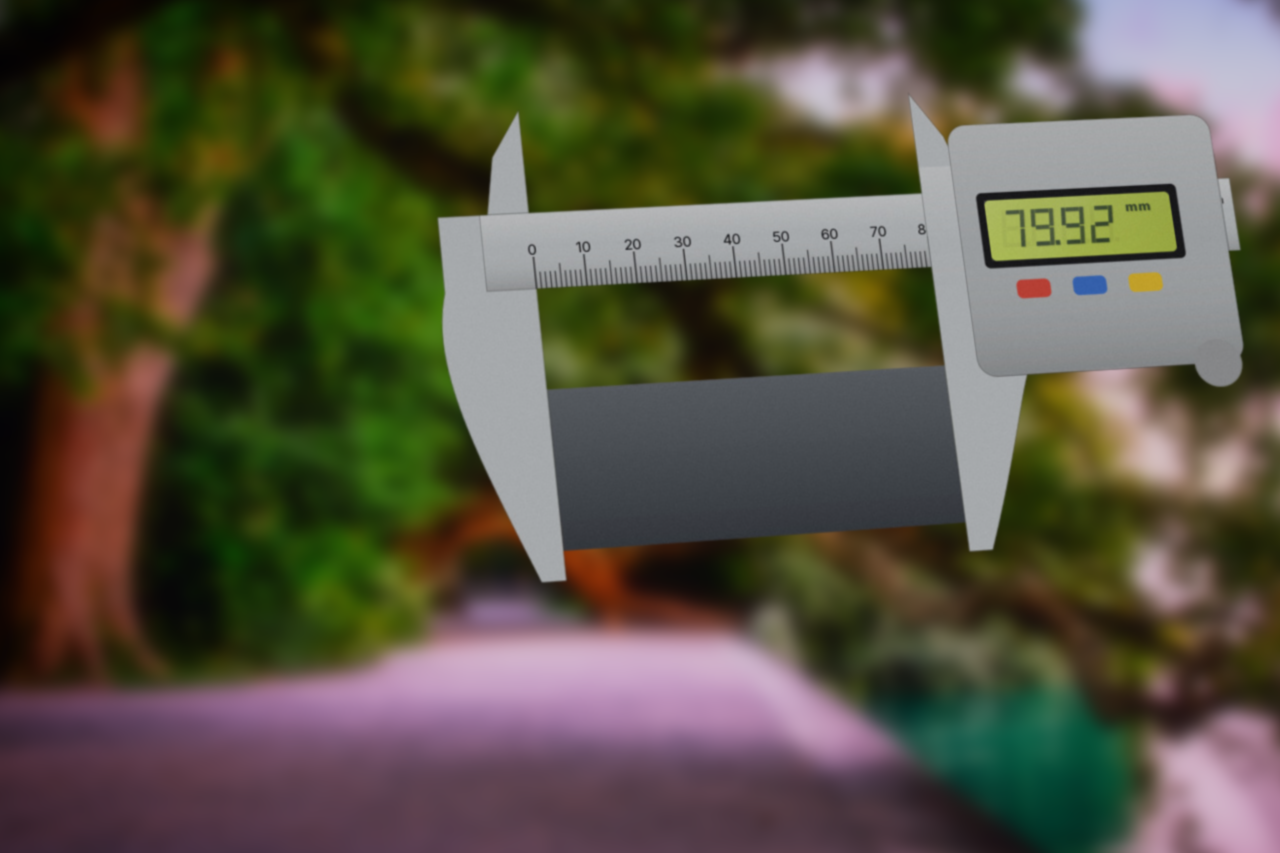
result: 79.92 mm
